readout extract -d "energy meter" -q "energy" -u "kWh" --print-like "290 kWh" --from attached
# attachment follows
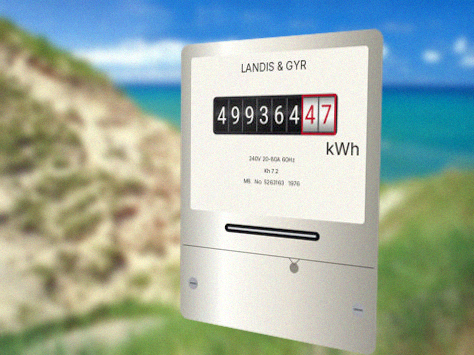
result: 499364.47 kWh
